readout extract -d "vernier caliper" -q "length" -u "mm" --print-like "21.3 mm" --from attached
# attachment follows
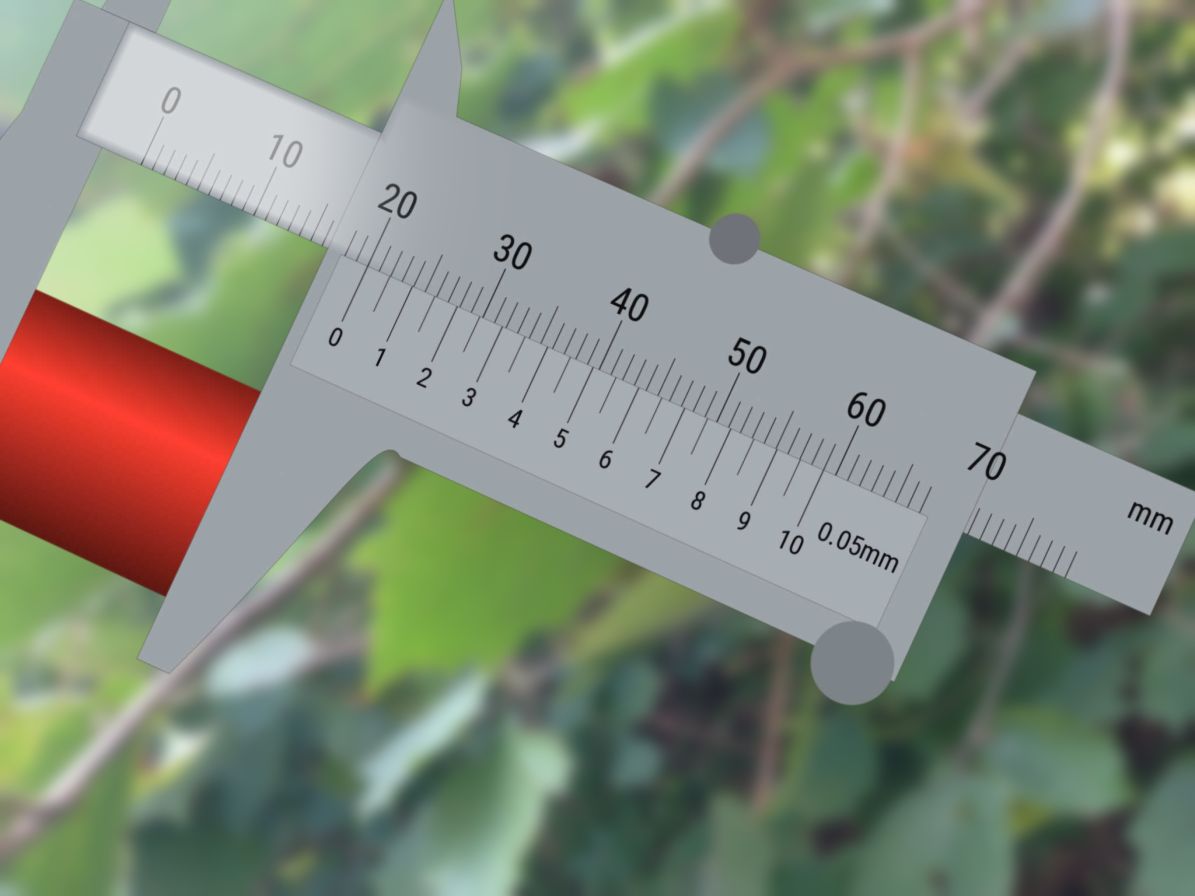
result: 20.0 mm
